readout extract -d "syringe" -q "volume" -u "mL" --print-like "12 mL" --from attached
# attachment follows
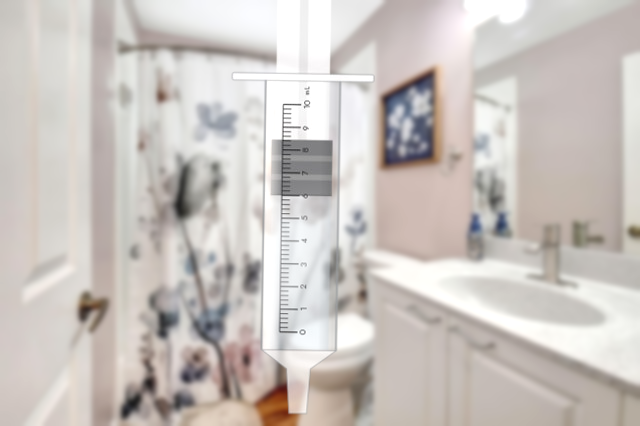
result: 6 mL
